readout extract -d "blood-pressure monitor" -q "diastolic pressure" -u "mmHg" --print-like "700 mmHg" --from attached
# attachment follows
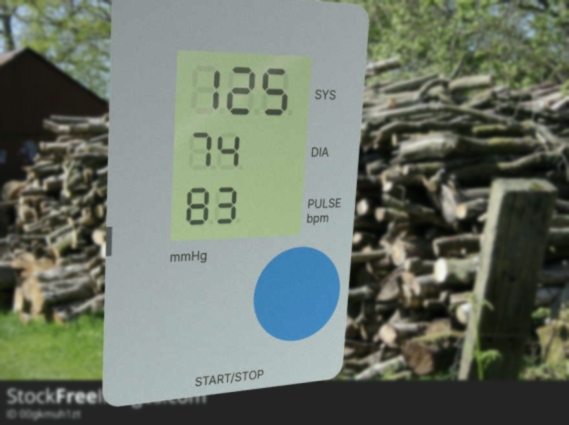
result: 74 mmHg
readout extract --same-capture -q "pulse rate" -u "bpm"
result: 83 bpm
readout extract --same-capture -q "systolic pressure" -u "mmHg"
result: 125 mmHg
